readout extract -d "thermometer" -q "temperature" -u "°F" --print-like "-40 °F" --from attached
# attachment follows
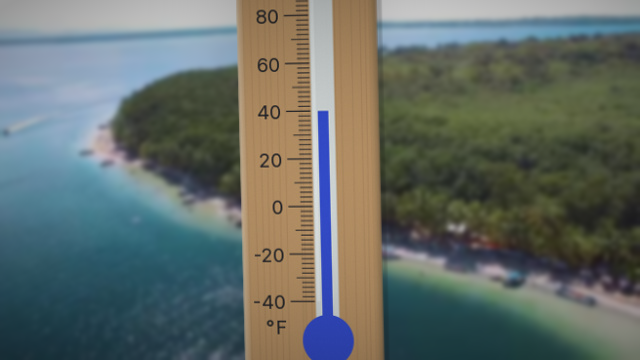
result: 40 °F
